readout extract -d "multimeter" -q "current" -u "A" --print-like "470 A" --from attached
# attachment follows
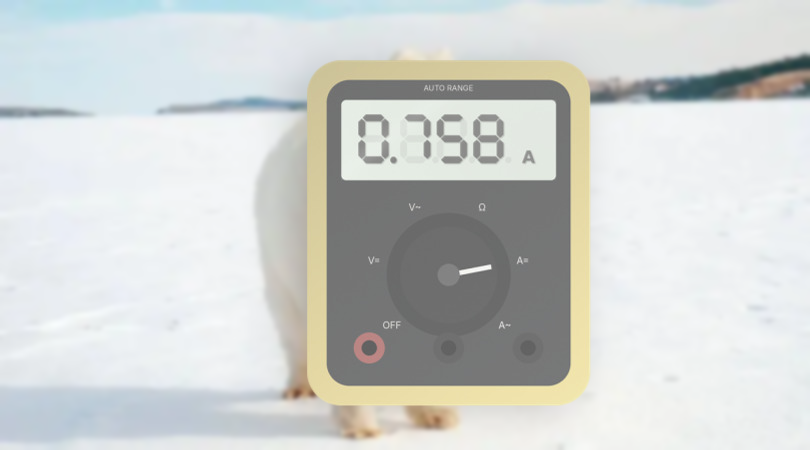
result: 0.758 A
